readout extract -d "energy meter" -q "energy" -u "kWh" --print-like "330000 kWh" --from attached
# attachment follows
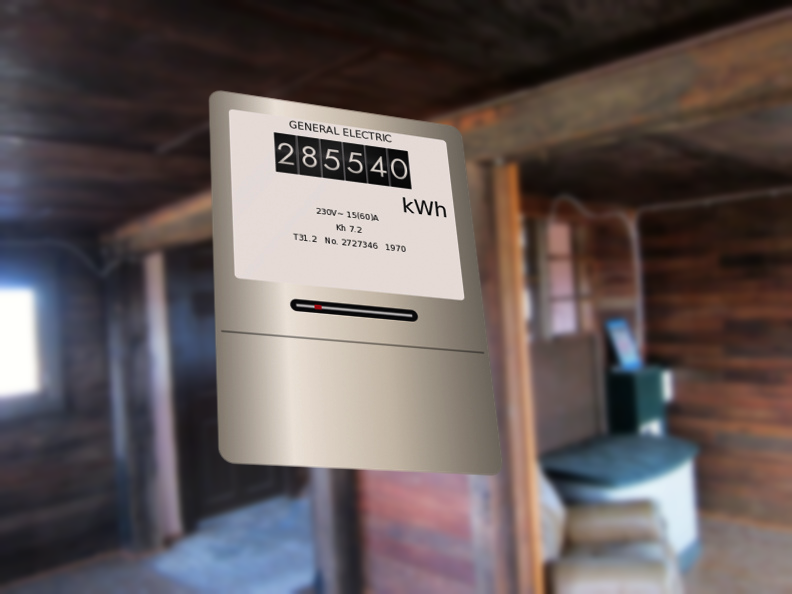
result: 285540 kWh
